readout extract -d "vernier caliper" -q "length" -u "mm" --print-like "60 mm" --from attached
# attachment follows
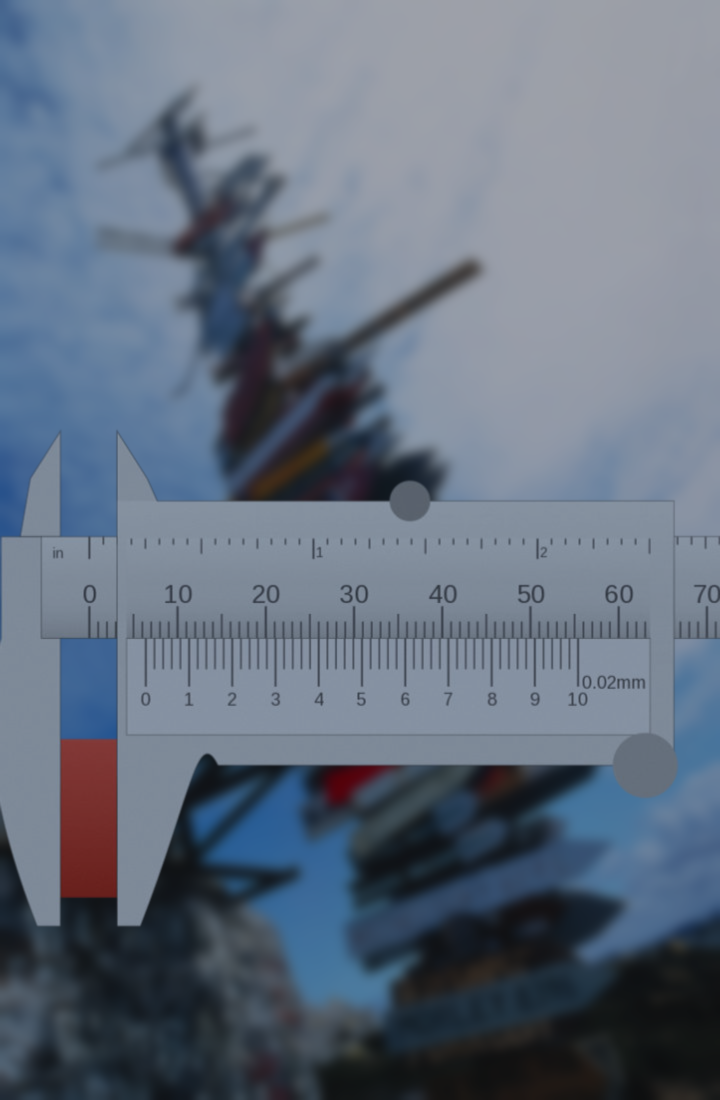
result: 6.4 mm
